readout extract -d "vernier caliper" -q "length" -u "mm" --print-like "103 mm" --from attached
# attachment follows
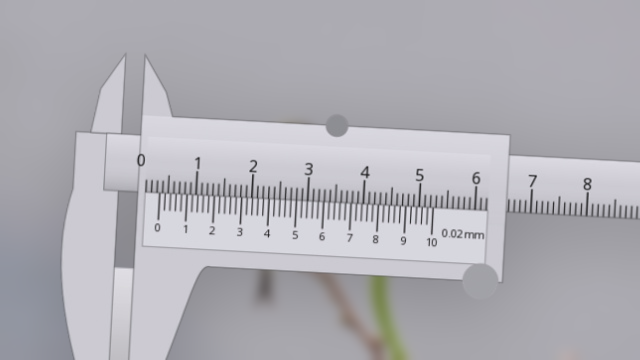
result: 3.5 mm
